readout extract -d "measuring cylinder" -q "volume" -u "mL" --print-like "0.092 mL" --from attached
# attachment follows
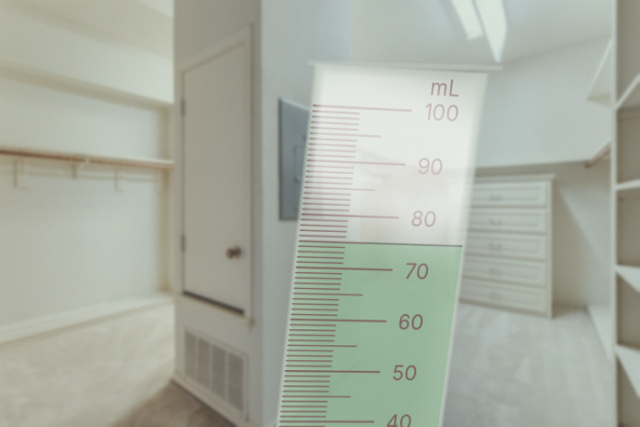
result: 75 mL
